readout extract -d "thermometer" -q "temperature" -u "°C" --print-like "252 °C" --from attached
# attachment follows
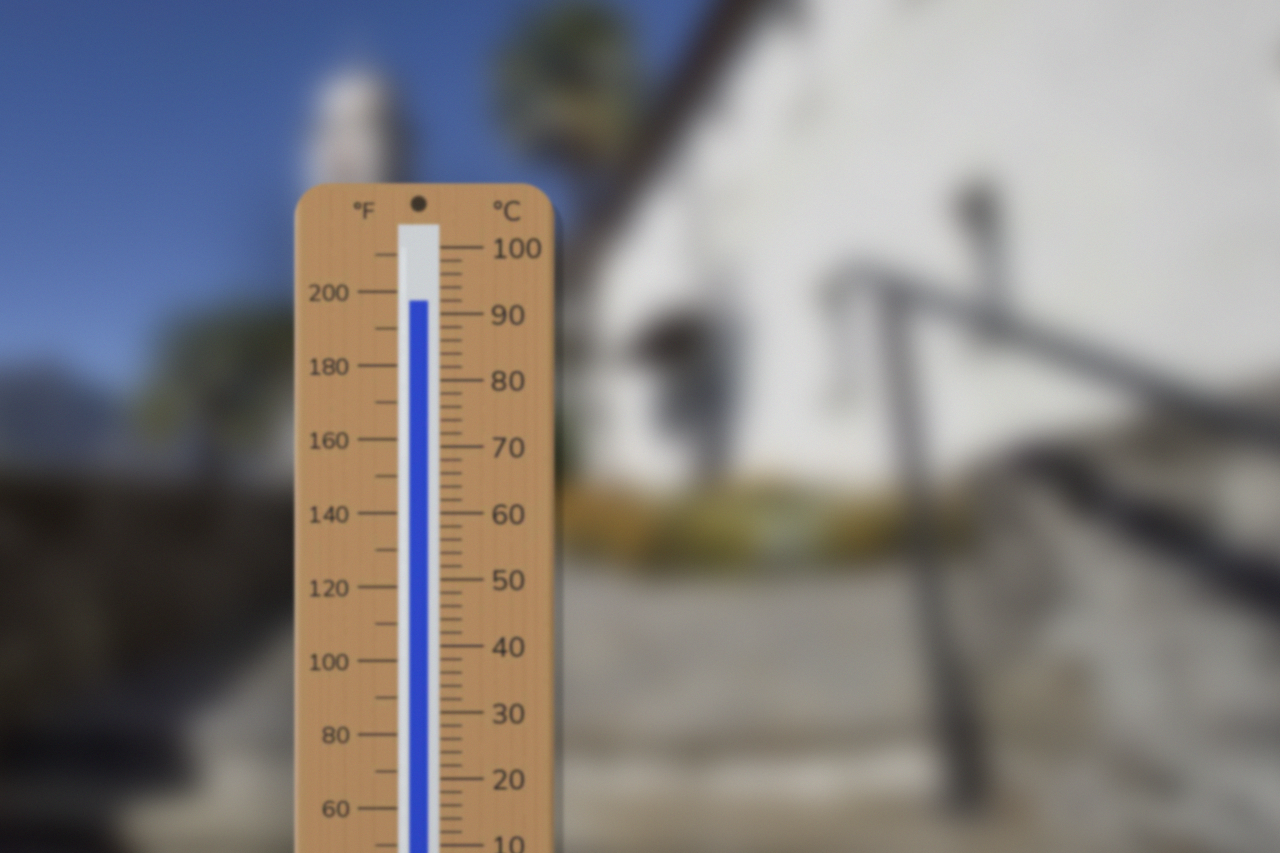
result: 92 °C
